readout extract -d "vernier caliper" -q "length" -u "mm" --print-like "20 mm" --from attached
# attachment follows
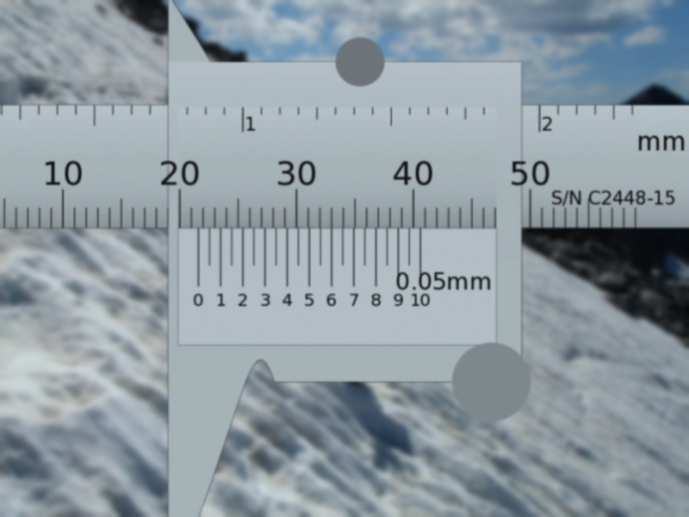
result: 21.6 mm
